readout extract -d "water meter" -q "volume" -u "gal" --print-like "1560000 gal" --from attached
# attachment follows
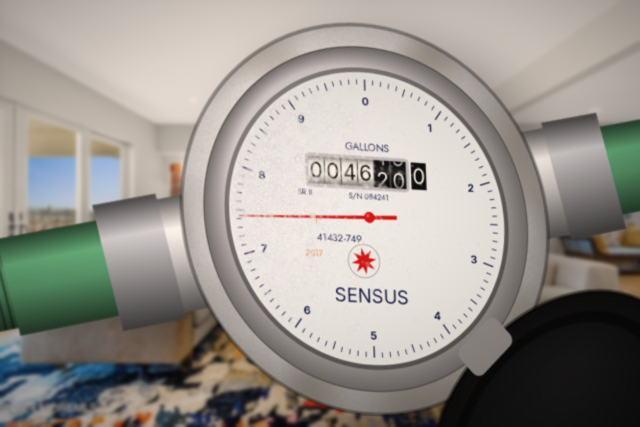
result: 46197.4 gal
